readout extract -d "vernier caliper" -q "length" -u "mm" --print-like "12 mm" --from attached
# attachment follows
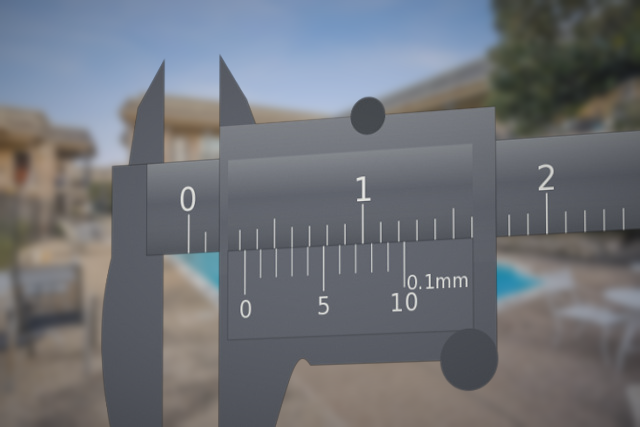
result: 3.3 mm
